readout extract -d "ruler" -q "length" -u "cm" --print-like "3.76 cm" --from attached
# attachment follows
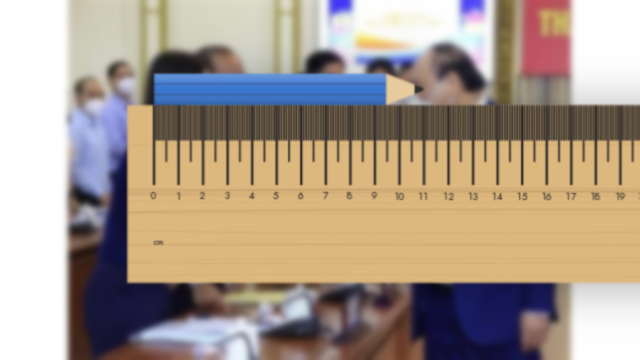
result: 11 cm
